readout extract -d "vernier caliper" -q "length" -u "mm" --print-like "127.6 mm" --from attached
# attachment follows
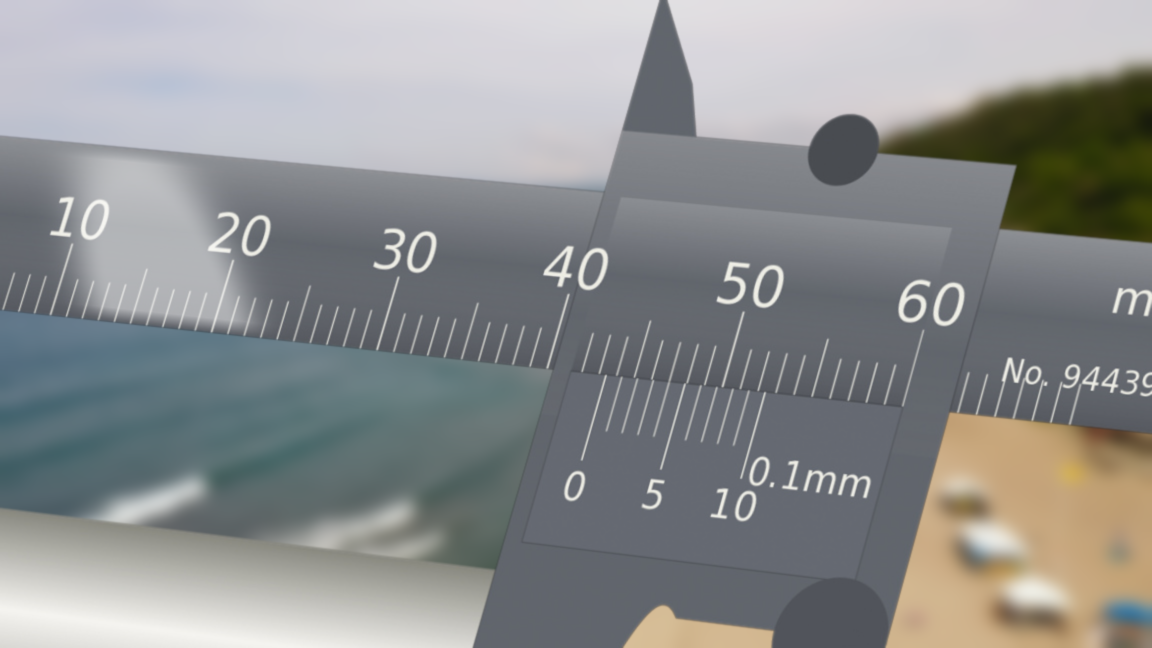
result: 43.4 mm
